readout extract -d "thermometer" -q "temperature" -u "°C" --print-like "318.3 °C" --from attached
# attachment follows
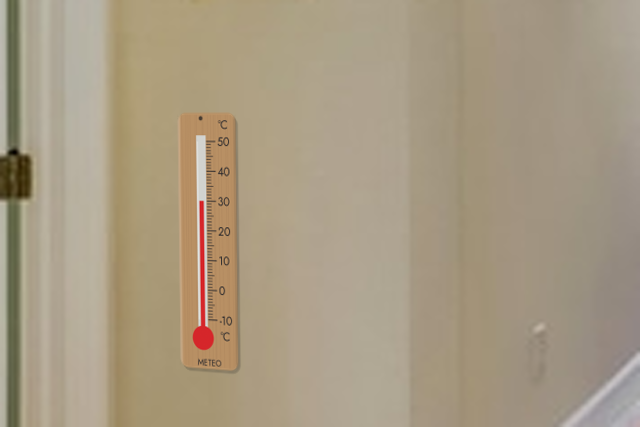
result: 30 °C
